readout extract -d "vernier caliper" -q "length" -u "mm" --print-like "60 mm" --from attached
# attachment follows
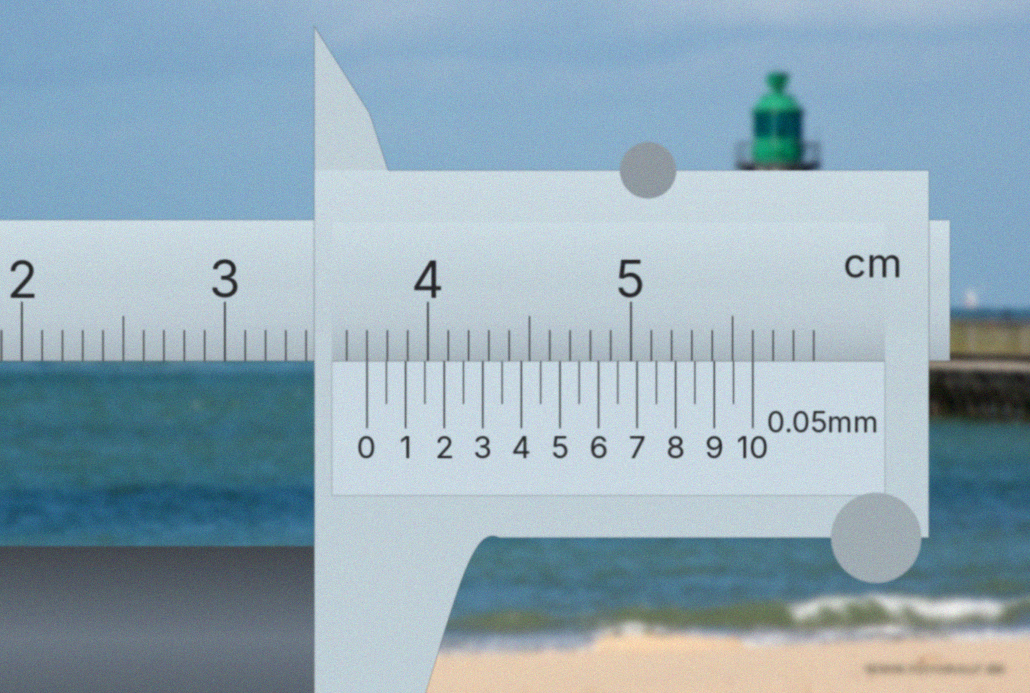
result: 37.0 mm
